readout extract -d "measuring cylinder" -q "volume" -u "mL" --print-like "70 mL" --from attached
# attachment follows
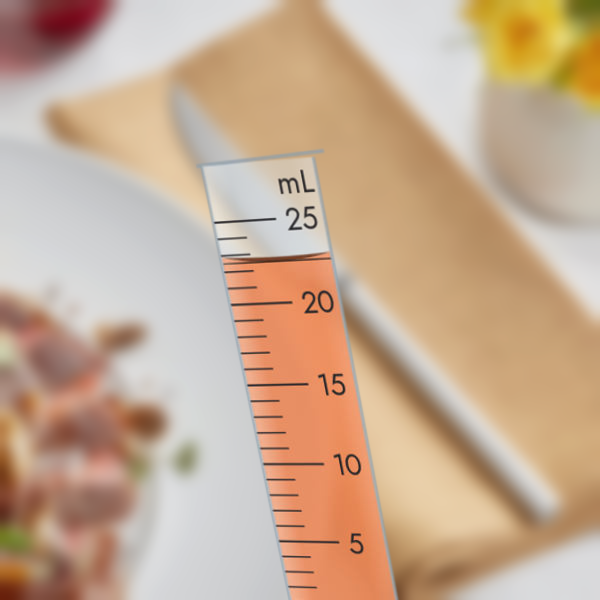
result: 22.5 mL
